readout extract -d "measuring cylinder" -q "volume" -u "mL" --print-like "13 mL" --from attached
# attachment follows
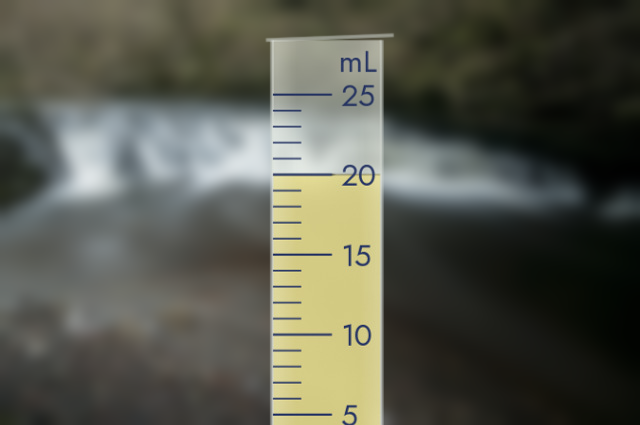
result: 20 mL
